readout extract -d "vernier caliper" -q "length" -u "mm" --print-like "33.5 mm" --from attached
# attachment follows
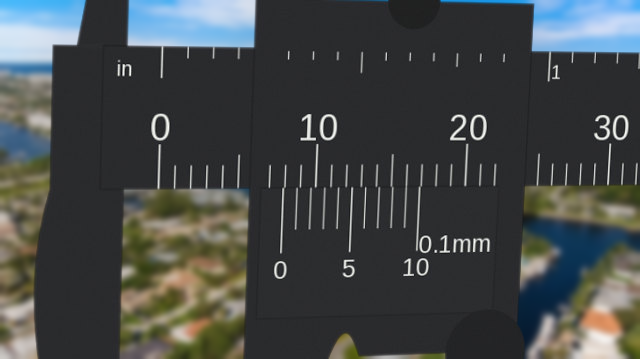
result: 7.9 mm
